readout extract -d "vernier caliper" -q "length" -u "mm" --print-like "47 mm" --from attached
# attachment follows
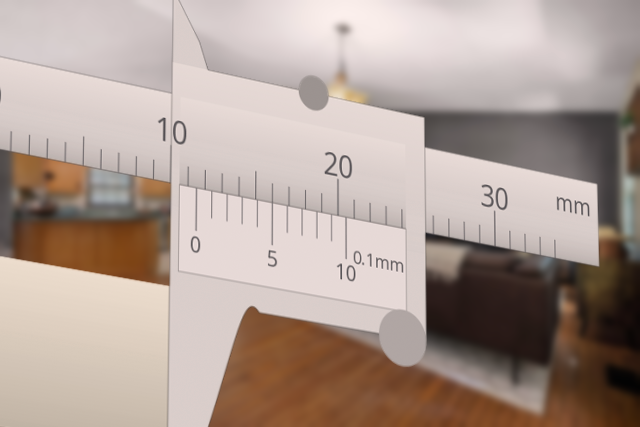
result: 11.5 mm
